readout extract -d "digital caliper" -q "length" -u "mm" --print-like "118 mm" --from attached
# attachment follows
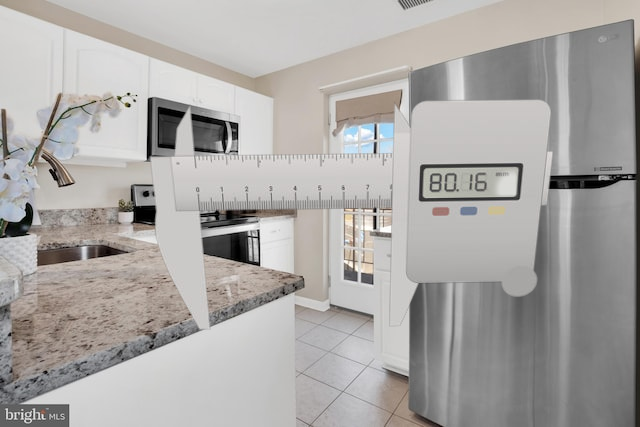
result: 80.16 mm
